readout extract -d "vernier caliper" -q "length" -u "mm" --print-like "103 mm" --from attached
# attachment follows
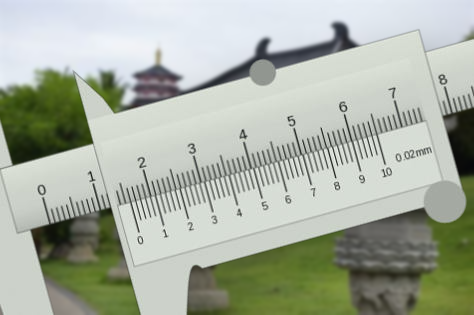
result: 16.0 mm
